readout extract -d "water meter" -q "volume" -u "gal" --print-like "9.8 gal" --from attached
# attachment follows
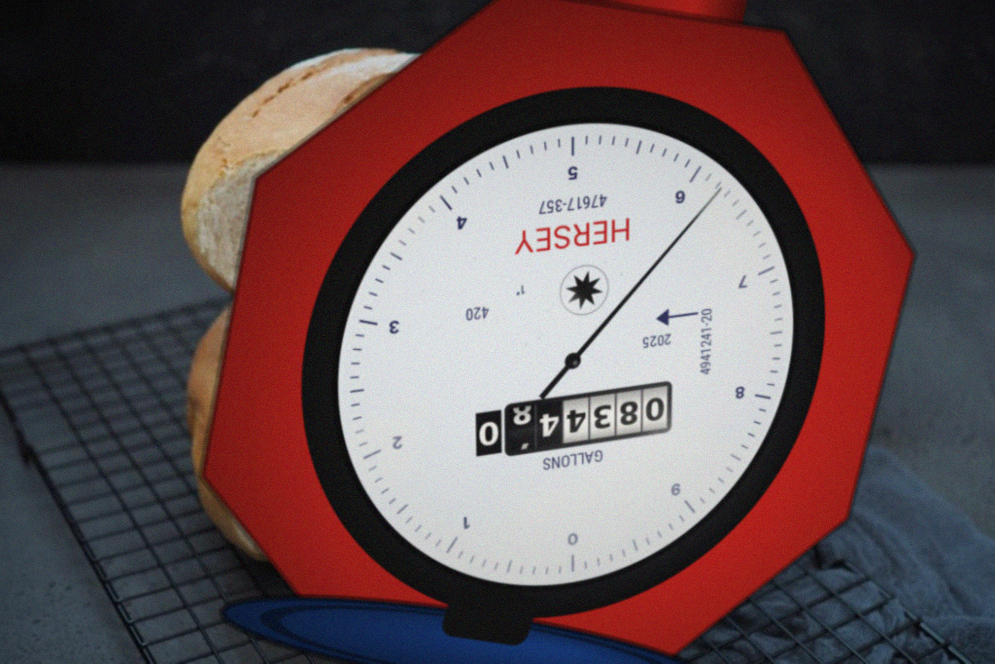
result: 834476.2 gal
